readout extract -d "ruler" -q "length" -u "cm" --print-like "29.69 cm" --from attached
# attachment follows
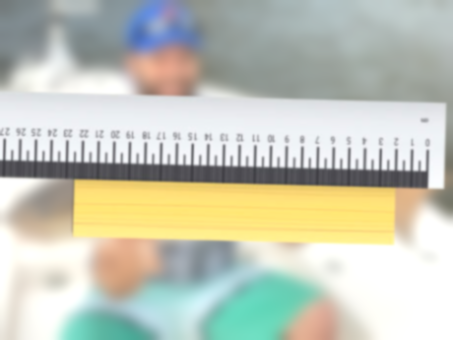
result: 20.5 cm
